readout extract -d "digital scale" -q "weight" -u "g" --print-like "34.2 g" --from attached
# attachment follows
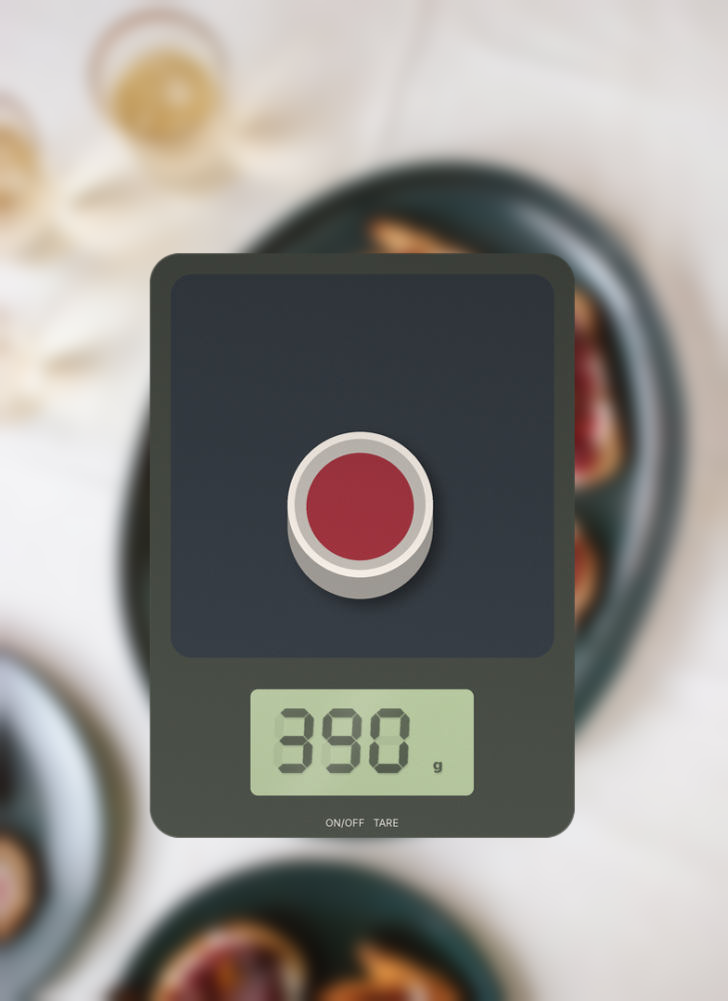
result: 390 g
